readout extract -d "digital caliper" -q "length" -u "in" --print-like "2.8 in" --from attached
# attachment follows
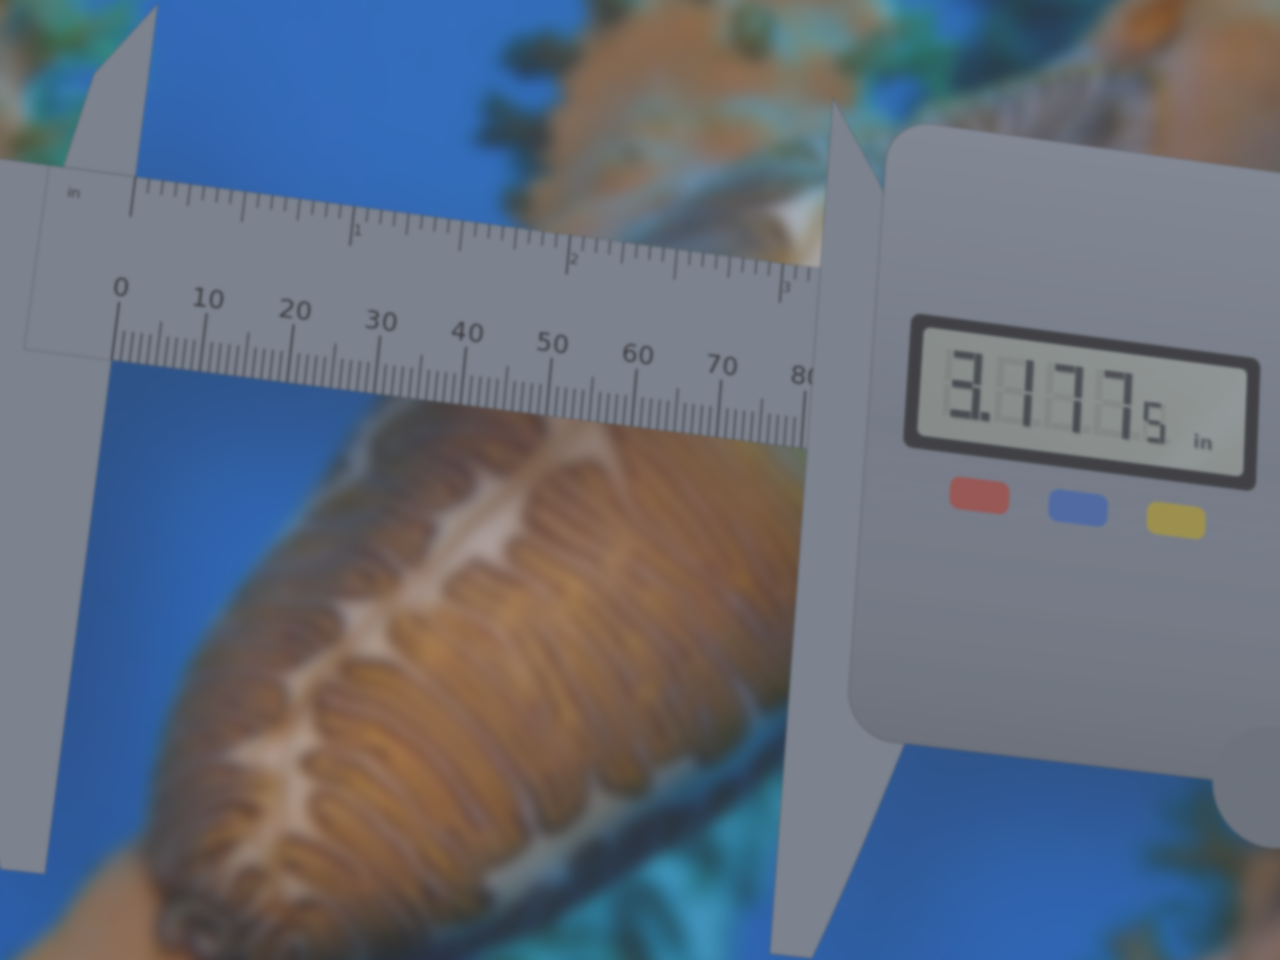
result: 3.1775 in
